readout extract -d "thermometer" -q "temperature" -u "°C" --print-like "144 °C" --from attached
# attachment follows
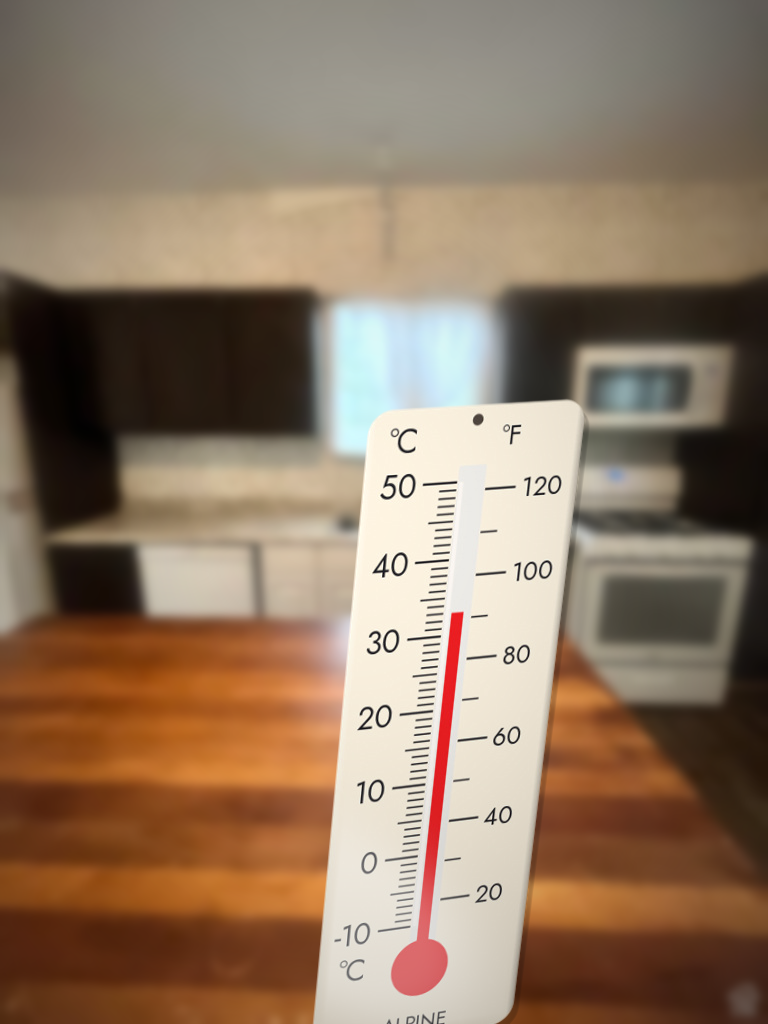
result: 33 °C
